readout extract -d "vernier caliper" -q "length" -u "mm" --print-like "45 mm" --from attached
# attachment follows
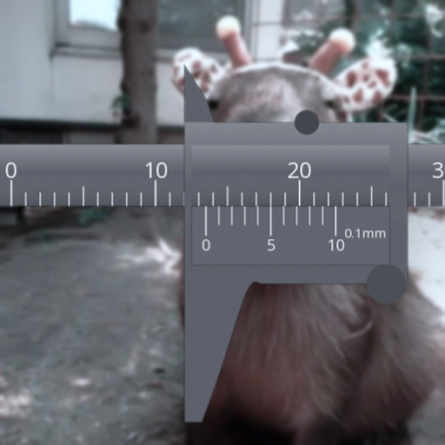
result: 13.5 mm
